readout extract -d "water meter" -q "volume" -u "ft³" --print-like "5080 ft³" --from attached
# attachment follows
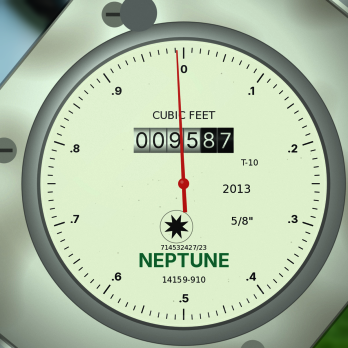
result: 9586.99 ft³
